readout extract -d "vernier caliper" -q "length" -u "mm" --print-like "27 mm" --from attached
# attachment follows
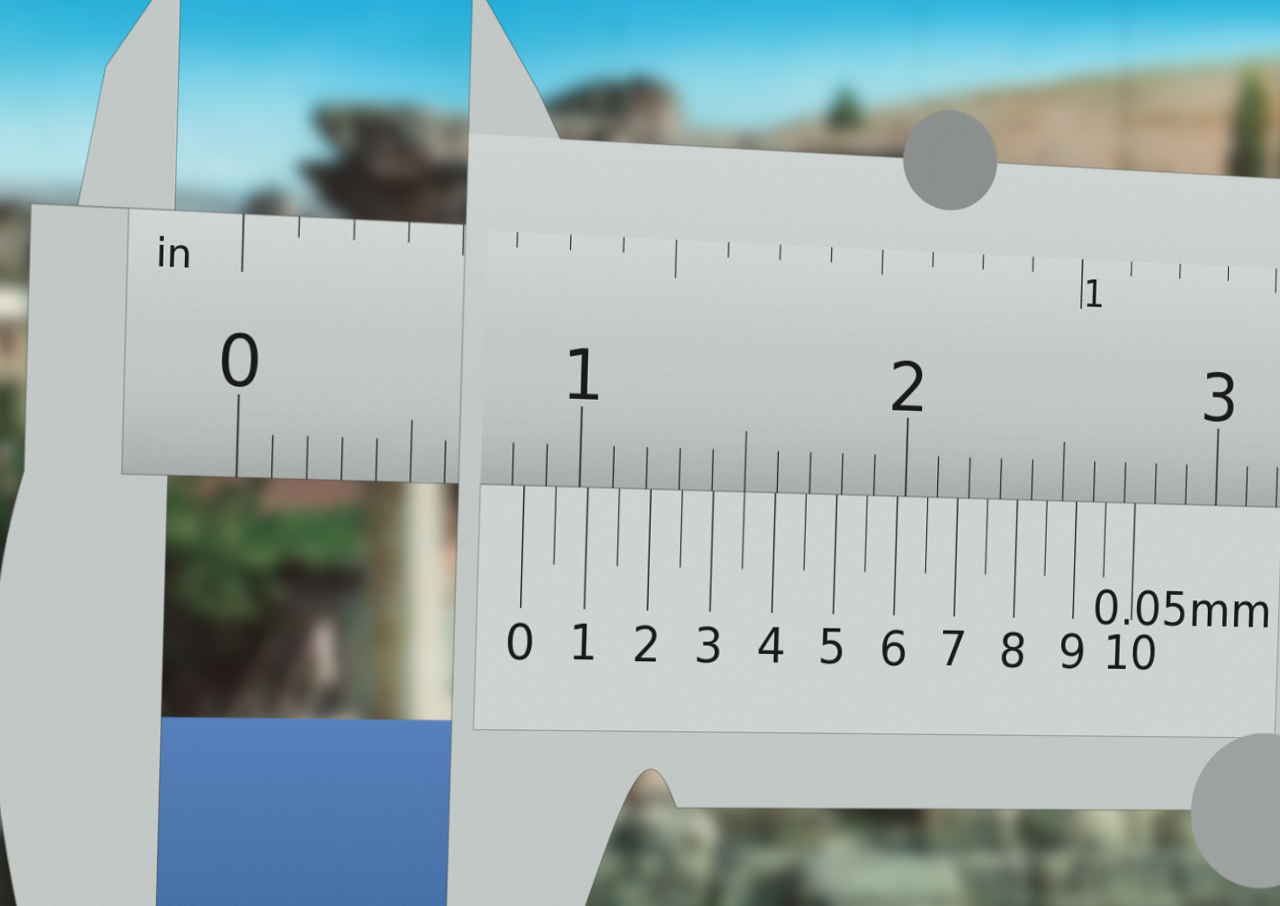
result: 8.35 mm
